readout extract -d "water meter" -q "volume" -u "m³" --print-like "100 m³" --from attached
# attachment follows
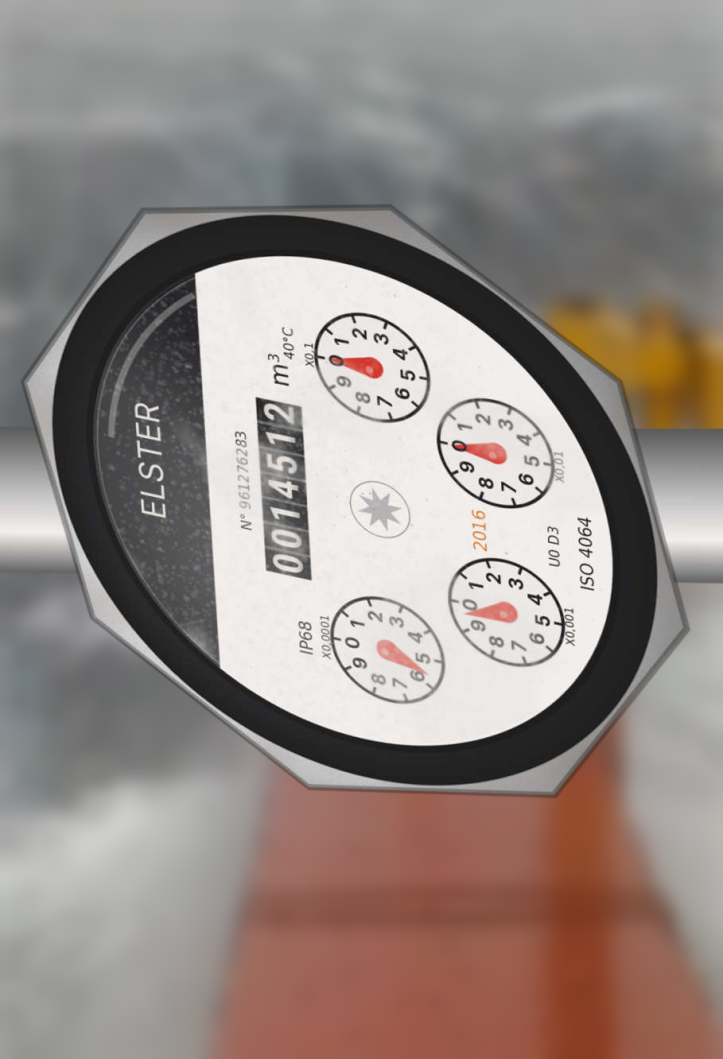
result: 14511.9995 m³
